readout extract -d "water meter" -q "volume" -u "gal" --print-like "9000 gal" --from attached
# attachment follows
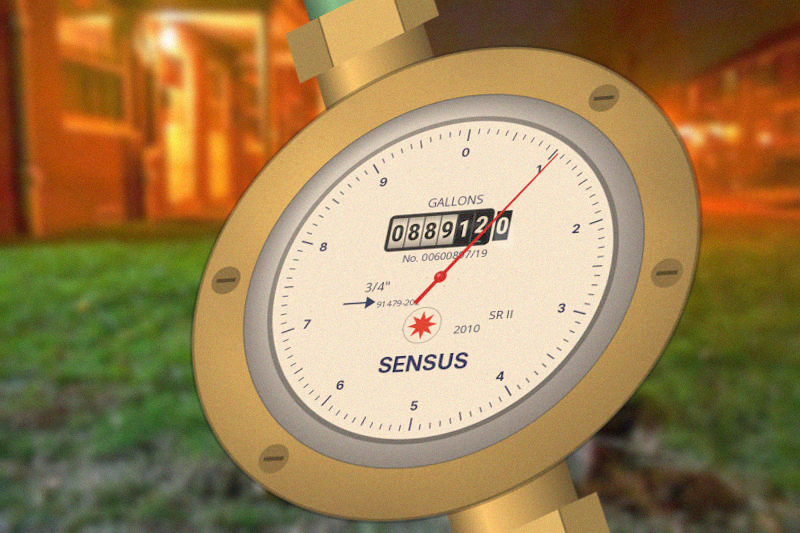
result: 889121.0 gal
